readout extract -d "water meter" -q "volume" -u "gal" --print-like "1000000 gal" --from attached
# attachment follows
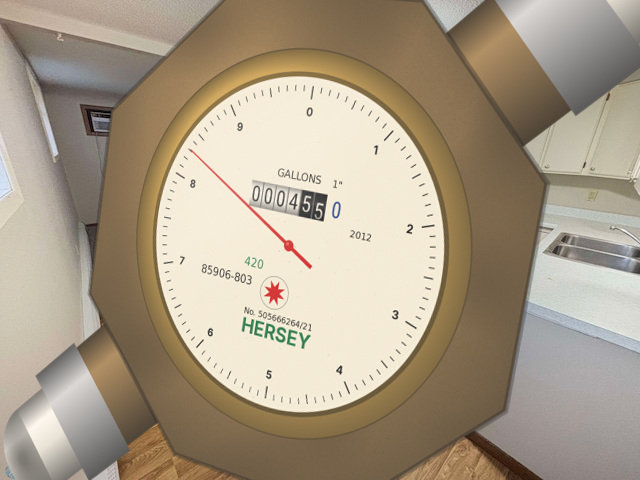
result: 4548.3 gal
